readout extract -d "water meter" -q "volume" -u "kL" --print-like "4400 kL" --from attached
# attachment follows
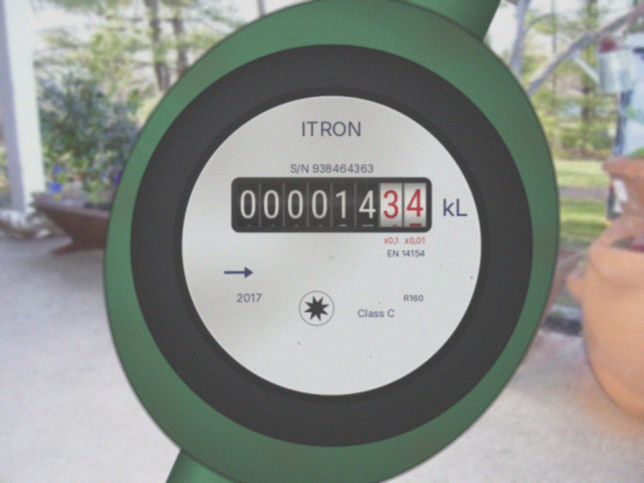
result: 14.34 kL
